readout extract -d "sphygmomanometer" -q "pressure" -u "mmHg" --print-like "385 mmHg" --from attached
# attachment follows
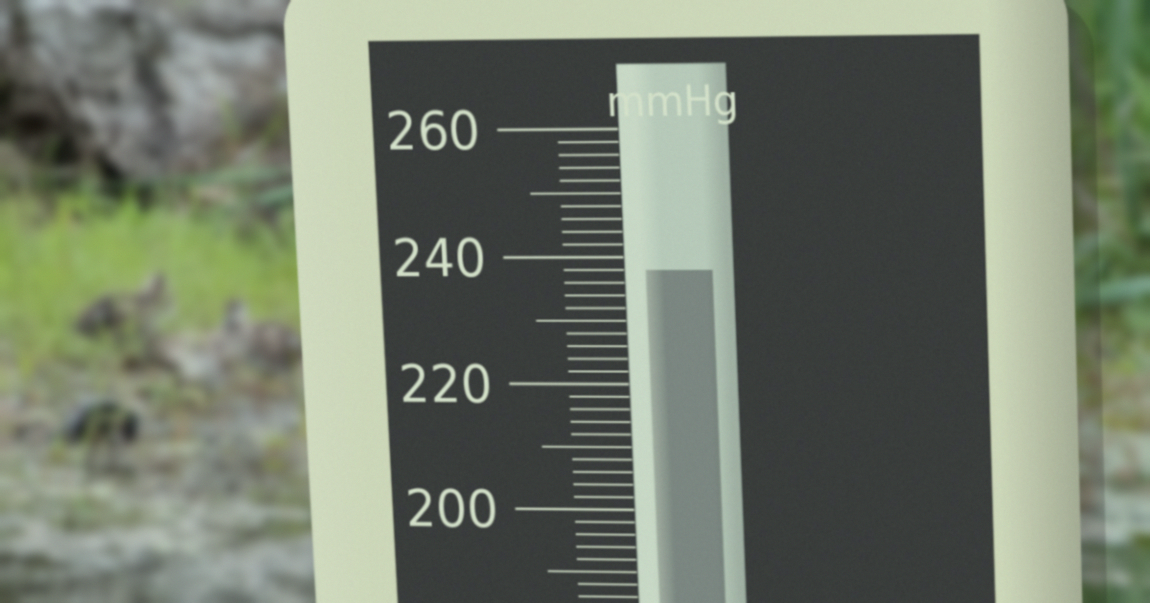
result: 238 mmHg
